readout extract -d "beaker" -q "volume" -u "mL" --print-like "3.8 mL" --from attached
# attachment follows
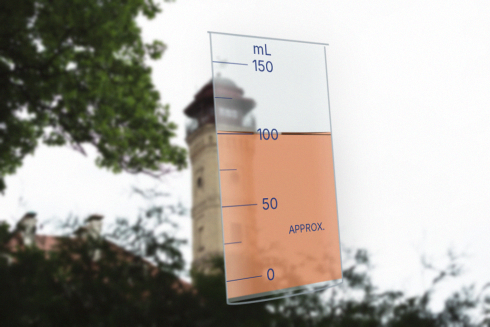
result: 100 mL
